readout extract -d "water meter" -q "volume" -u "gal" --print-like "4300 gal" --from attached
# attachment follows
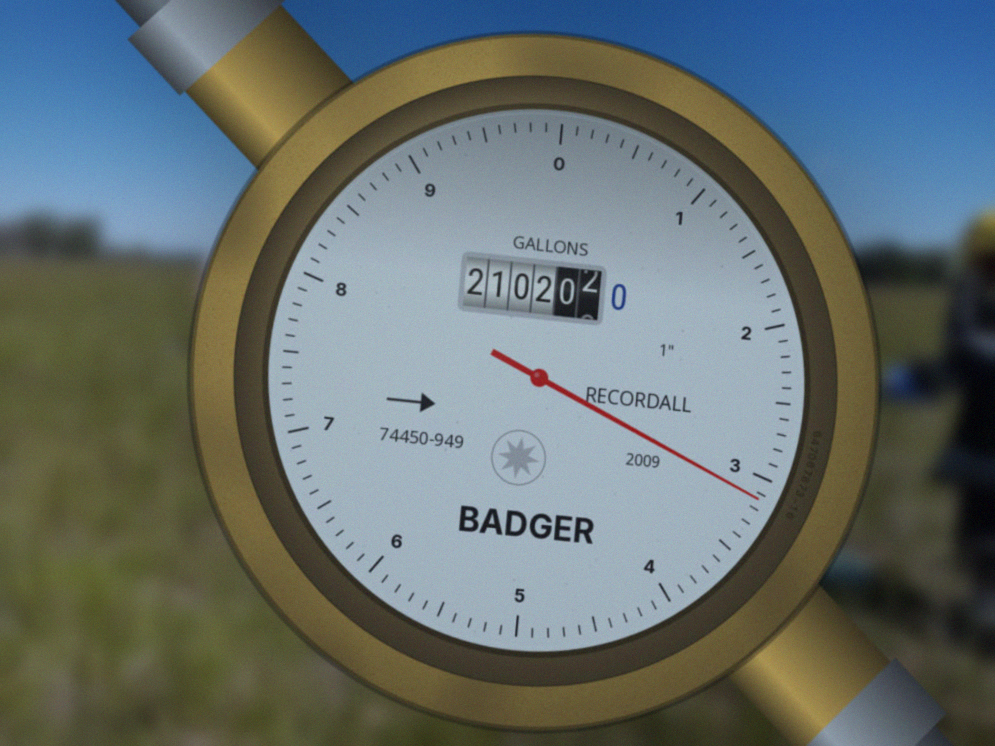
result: 2102023.1 gal
